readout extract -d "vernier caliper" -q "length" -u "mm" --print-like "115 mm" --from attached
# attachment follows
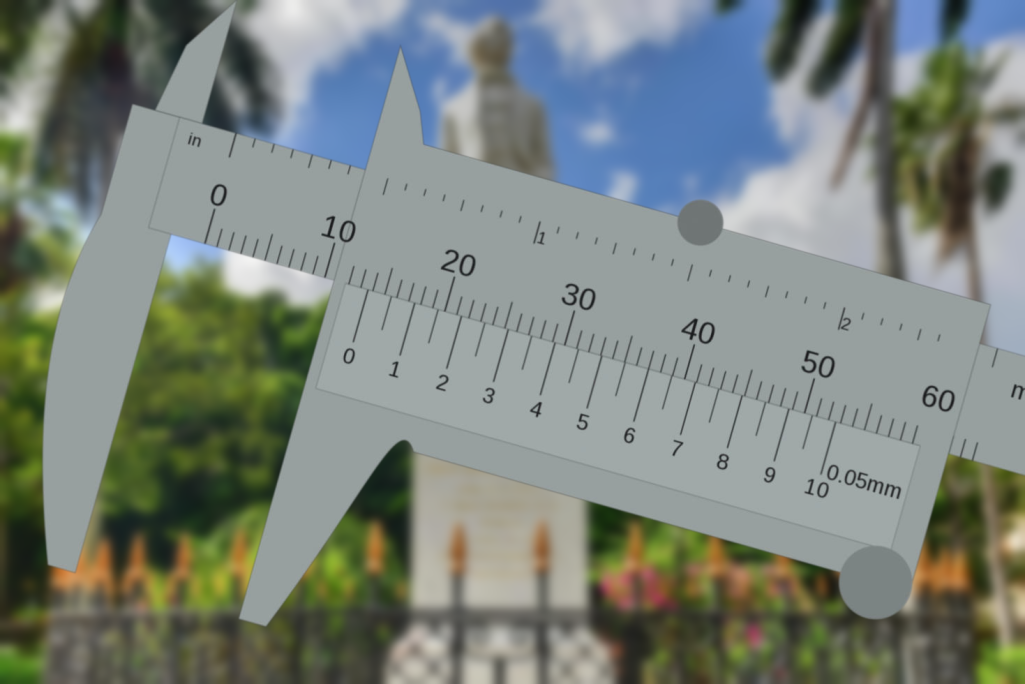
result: 13.6 mm
